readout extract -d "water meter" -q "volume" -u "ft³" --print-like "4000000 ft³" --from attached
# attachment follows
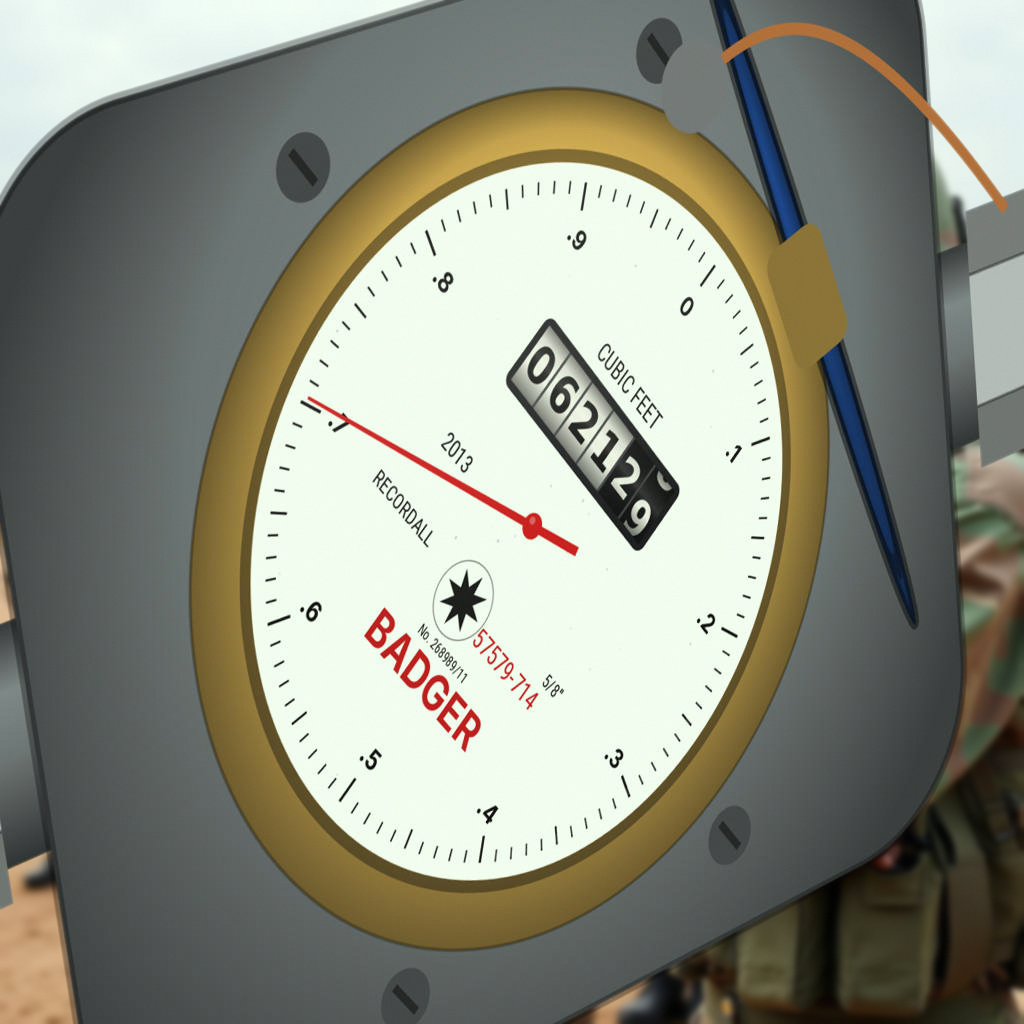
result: 62128.70 ft³
